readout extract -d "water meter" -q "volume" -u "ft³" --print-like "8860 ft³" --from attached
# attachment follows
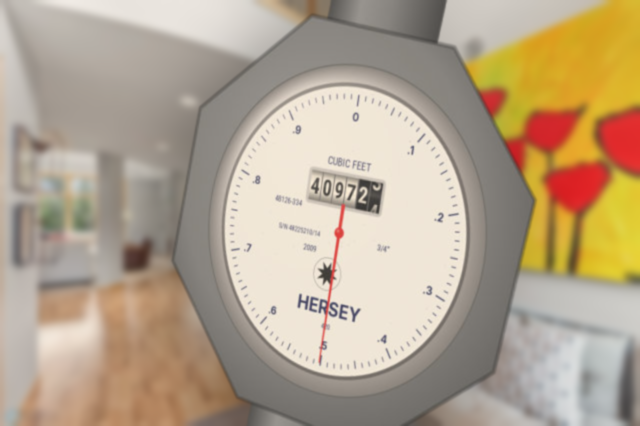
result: 409723.50 ft³
